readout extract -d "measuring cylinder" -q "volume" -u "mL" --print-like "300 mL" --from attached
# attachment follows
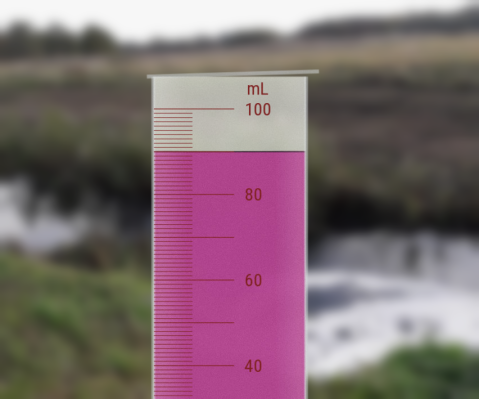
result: 90 mL
